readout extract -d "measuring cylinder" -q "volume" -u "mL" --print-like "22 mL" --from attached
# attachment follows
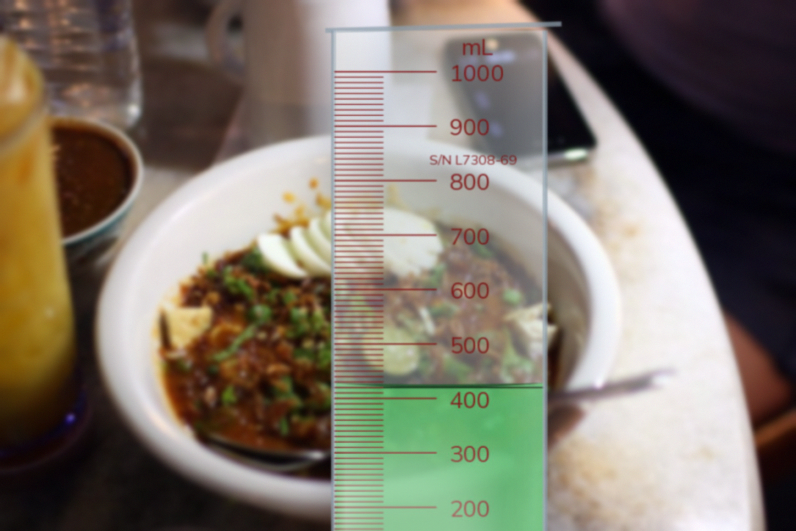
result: 420 mL
